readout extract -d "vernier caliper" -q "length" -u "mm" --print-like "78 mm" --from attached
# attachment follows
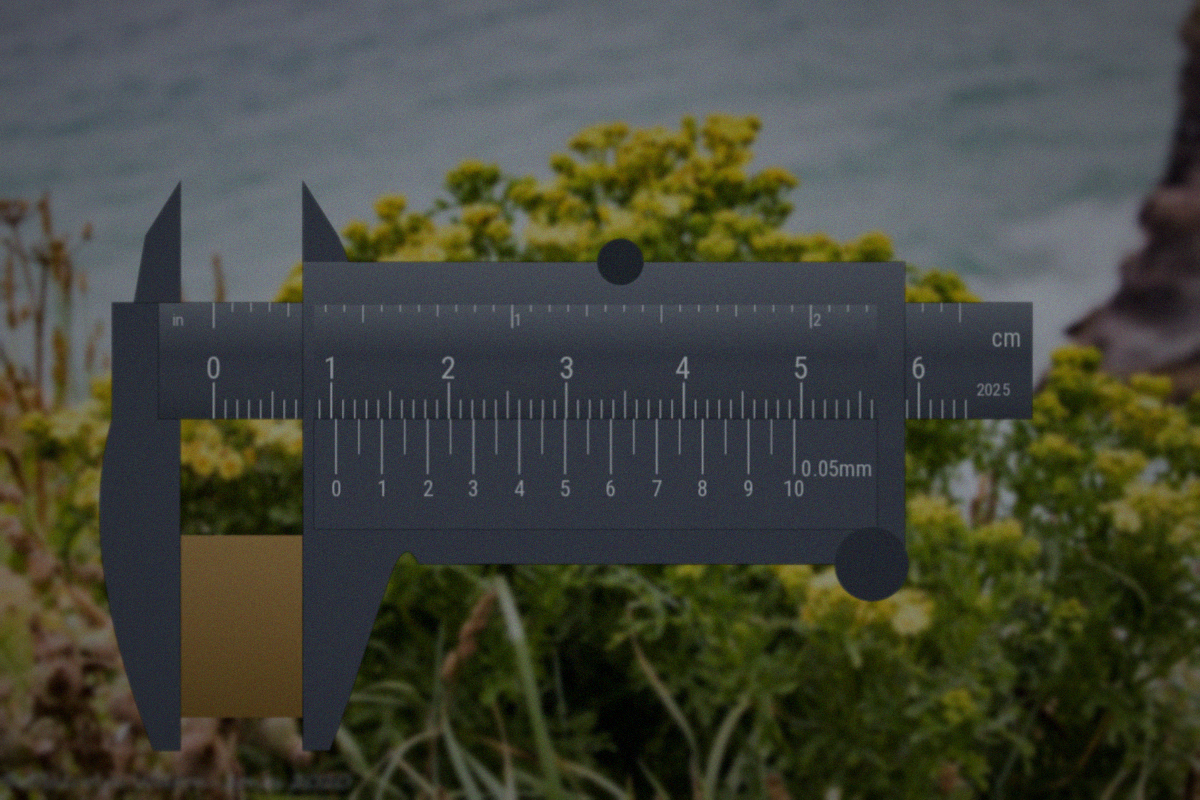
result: 10.4 mm
